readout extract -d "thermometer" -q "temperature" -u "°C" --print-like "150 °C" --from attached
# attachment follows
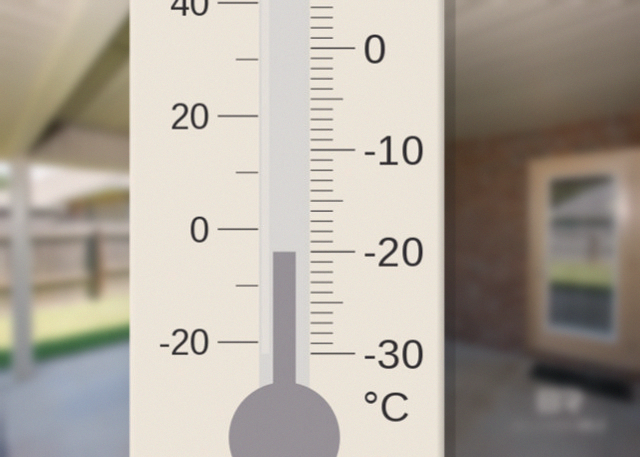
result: -20 °C
